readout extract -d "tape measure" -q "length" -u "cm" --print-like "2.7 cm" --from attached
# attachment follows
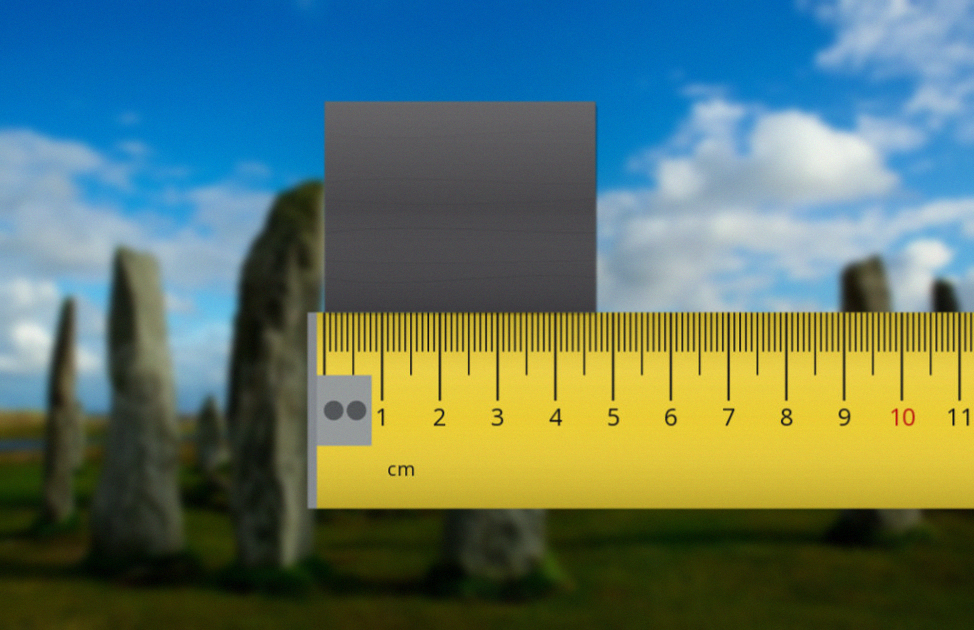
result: 4.7 cm
